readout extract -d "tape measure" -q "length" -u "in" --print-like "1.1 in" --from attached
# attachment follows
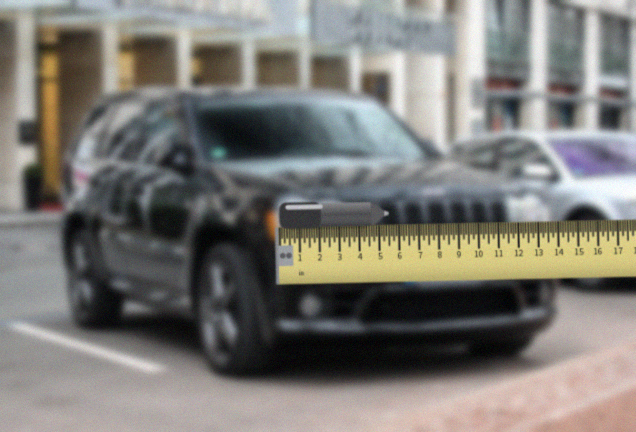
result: 5.5 in
